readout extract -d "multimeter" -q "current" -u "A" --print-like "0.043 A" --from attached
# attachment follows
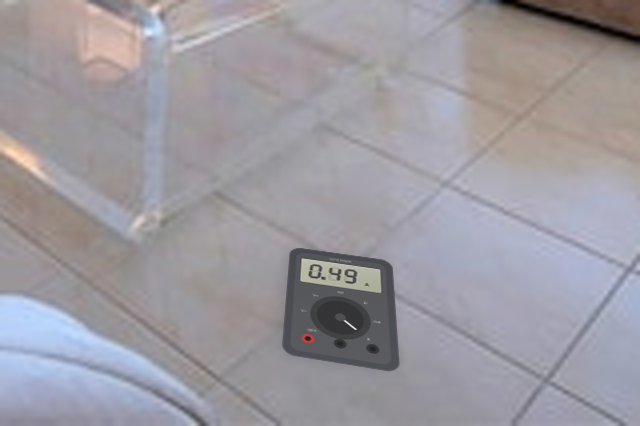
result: 0.49 A
